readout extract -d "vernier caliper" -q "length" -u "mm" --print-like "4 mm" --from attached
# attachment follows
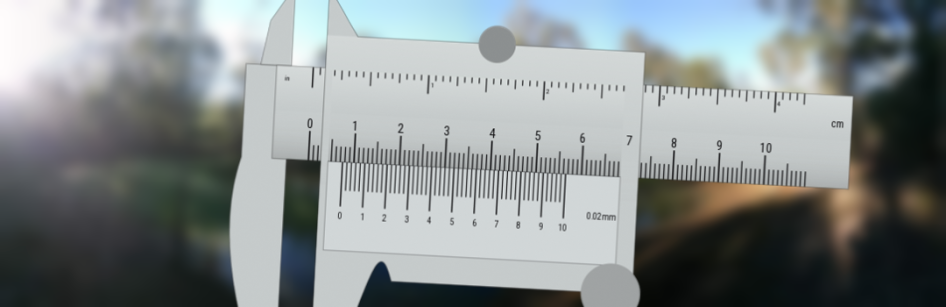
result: 7.5 mm
